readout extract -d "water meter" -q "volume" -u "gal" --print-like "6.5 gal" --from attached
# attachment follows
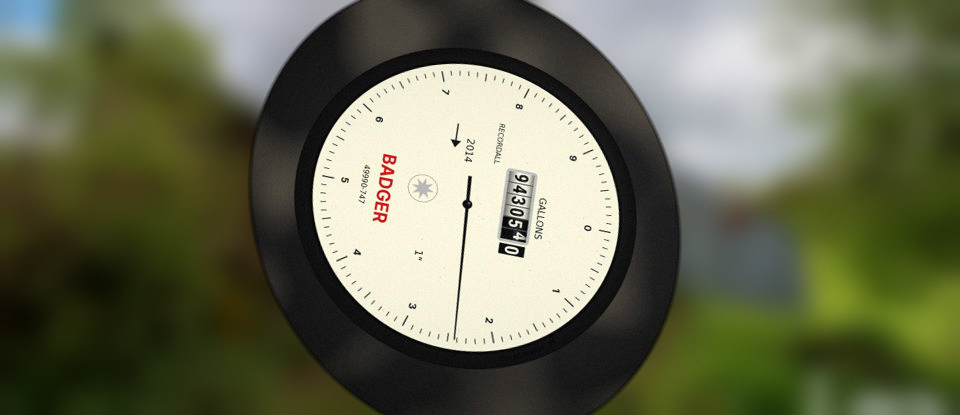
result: 9430542.4 gal
